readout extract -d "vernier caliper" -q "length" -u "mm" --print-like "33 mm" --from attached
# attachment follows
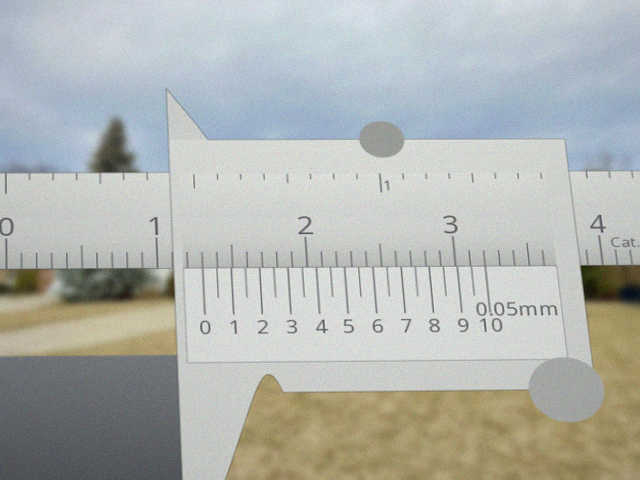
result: 13.0 mm
